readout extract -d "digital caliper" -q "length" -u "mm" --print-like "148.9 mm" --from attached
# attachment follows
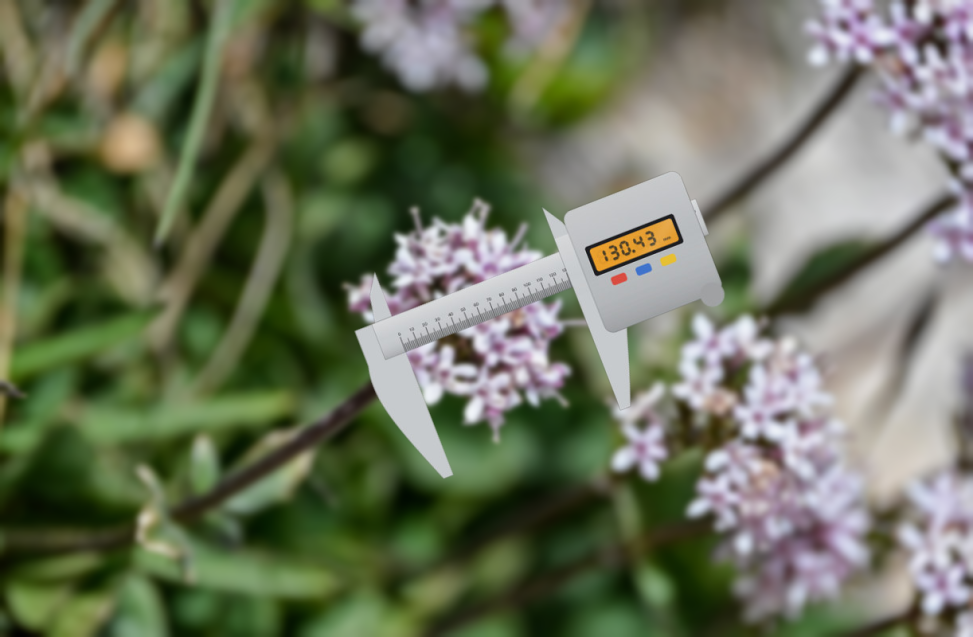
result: 130.43 mm
